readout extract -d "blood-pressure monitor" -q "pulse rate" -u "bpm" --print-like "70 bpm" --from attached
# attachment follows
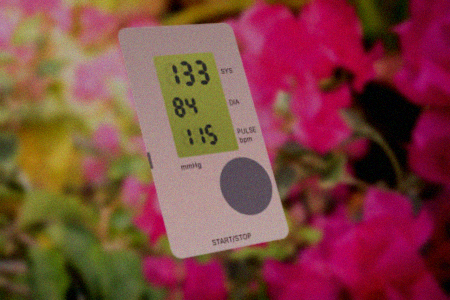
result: 115 bpm
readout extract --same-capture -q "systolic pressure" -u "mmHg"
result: 133 mmHg
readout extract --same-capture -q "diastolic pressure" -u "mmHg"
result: 84 mmHg
